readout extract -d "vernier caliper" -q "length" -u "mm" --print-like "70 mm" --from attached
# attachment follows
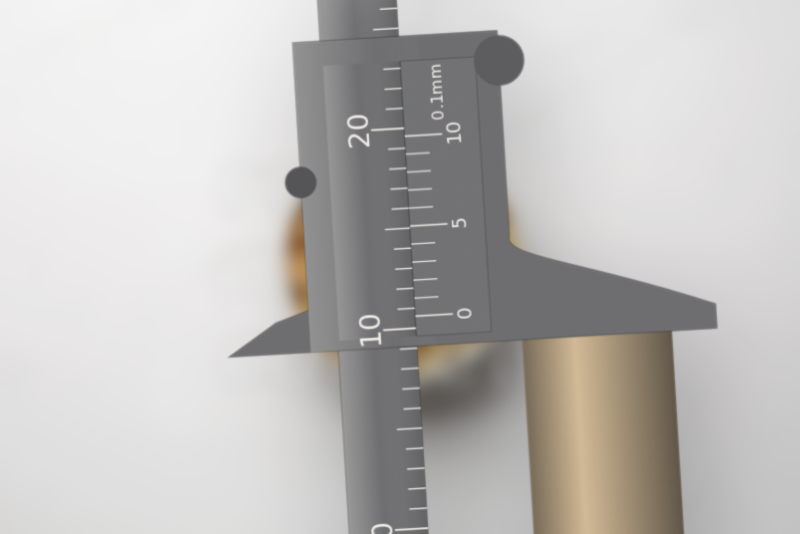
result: 10.6 mm
